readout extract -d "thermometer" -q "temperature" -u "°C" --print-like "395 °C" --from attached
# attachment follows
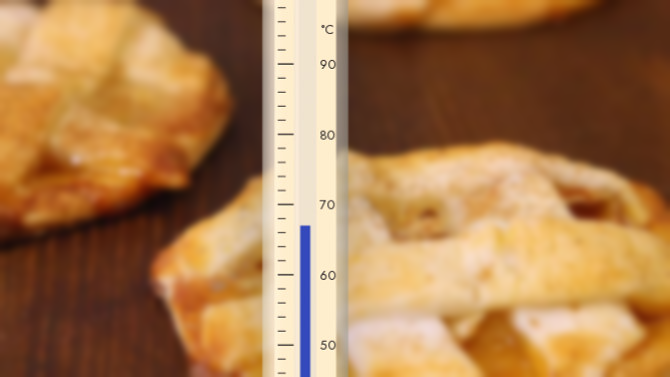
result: 67 °C
